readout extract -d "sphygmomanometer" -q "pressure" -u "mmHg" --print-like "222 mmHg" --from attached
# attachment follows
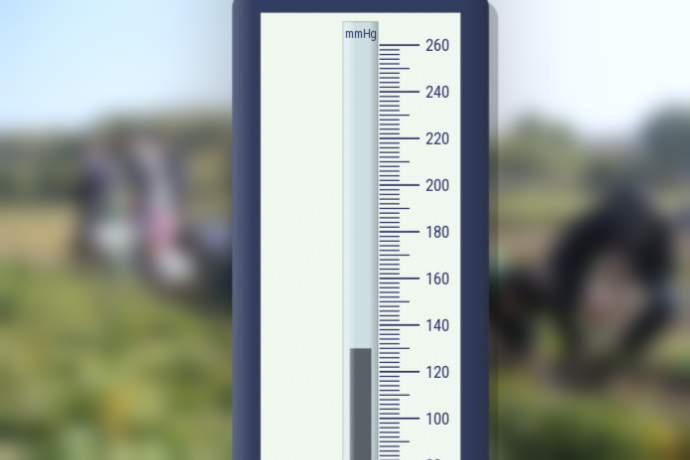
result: 130 mmHg
